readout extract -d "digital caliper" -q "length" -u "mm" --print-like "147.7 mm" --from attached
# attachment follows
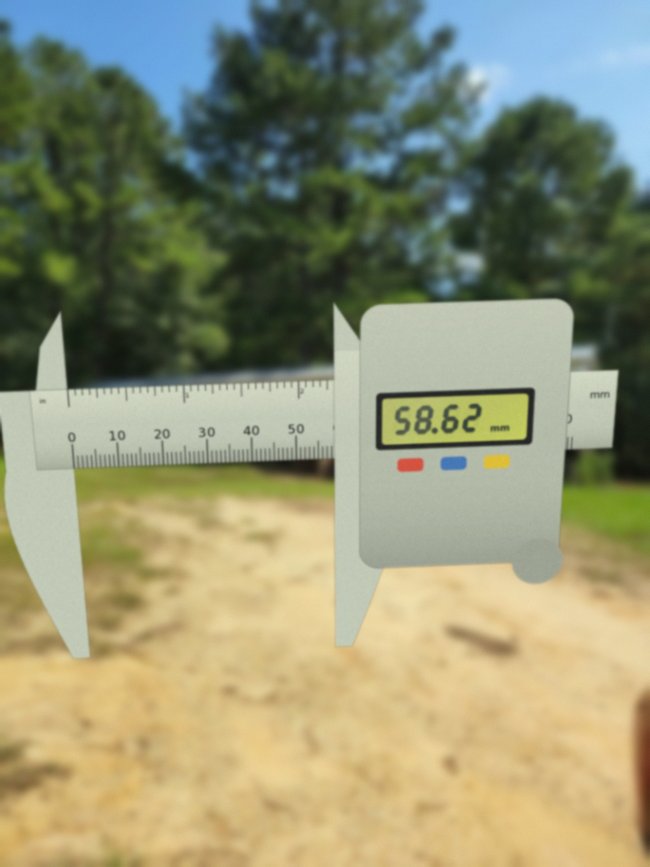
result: 58.62 mm
